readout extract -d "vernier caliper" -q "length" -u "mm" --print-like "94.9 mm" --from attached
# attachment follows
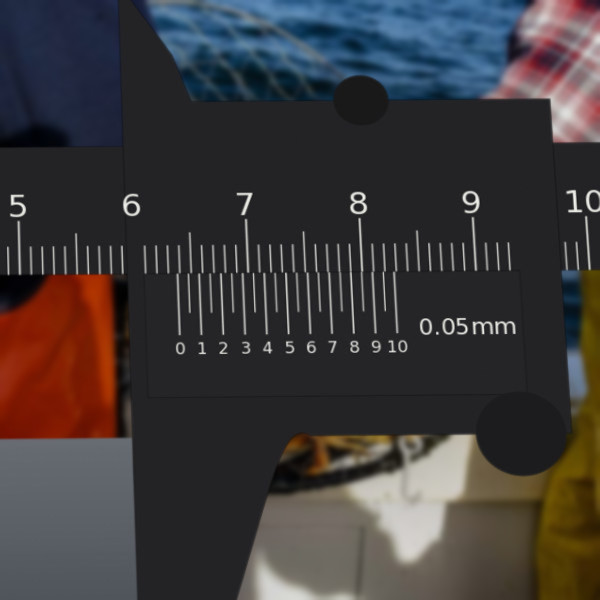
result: 63.8 mm
